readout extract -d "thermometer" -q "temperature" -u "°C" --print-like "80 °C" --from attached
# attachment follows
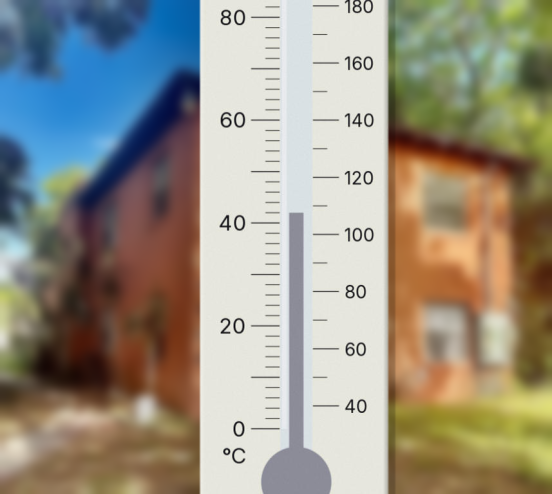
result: 42 °C
